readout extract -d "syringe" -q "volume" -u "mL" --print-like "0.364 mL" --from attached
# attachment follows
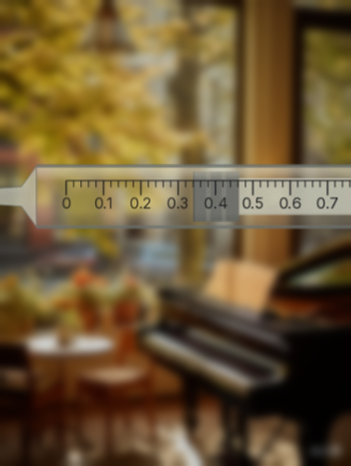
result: 0.34 mL
